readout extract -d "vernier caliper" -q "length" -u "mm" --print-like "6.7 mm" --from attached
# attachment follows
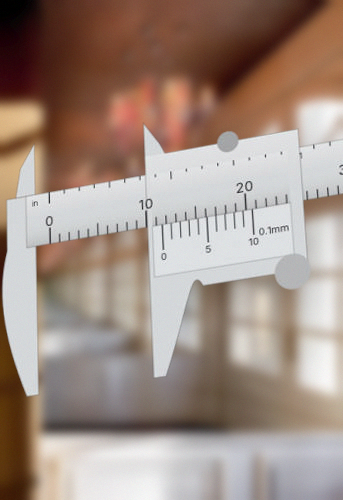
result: 11.6 mm
